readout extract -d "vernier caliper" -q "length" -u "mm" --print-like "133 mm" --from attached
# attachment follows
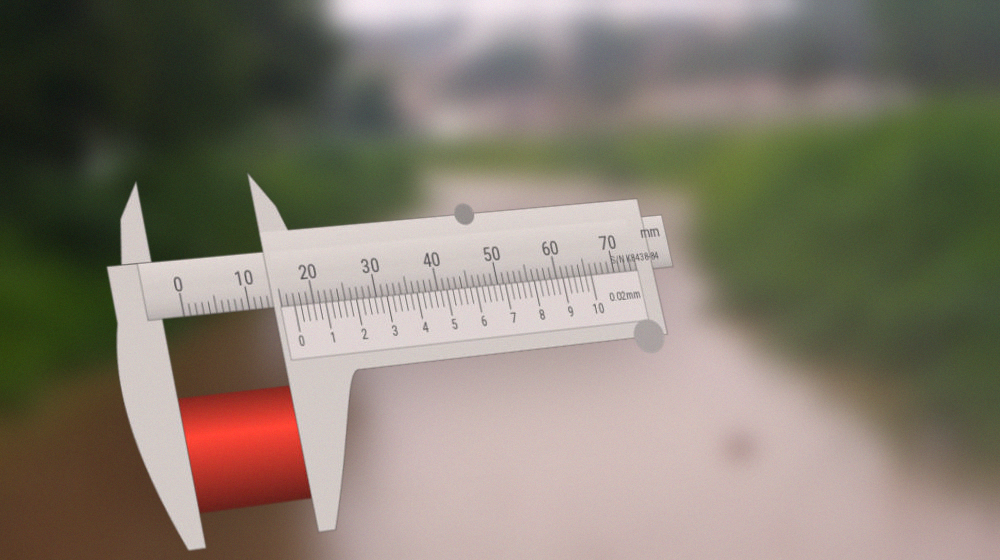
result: 17.0 mm
